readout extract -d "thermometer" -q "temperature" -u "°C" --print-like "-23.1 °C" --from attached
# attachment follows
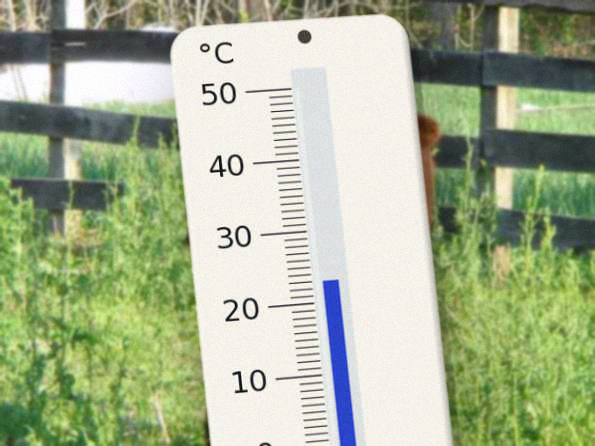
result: 23 °C
